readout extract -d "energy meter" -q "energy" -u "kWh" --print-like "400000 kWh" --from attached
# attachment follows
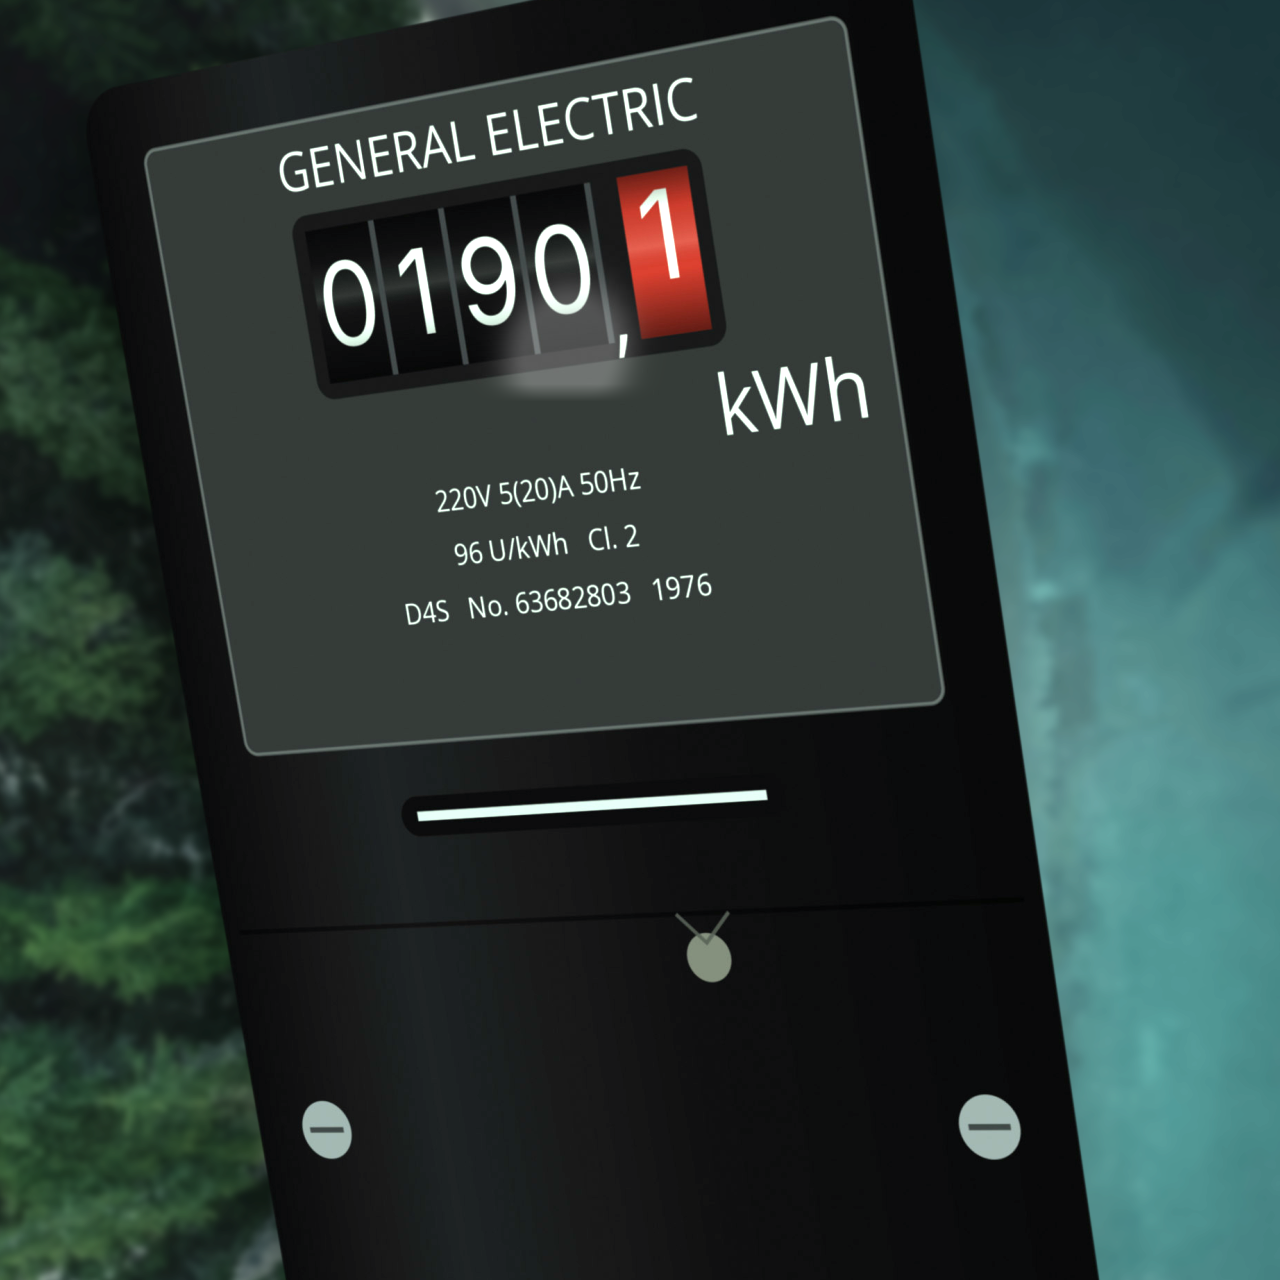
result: 190.1 kWh
